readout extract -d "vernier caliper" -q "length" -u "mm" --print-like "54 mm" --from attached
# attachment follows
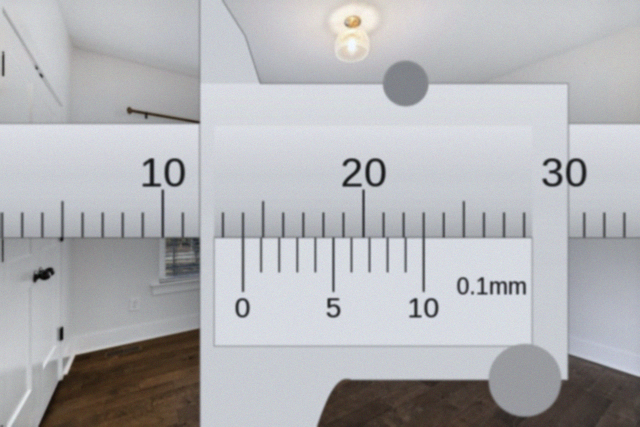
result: 14.0 mm
